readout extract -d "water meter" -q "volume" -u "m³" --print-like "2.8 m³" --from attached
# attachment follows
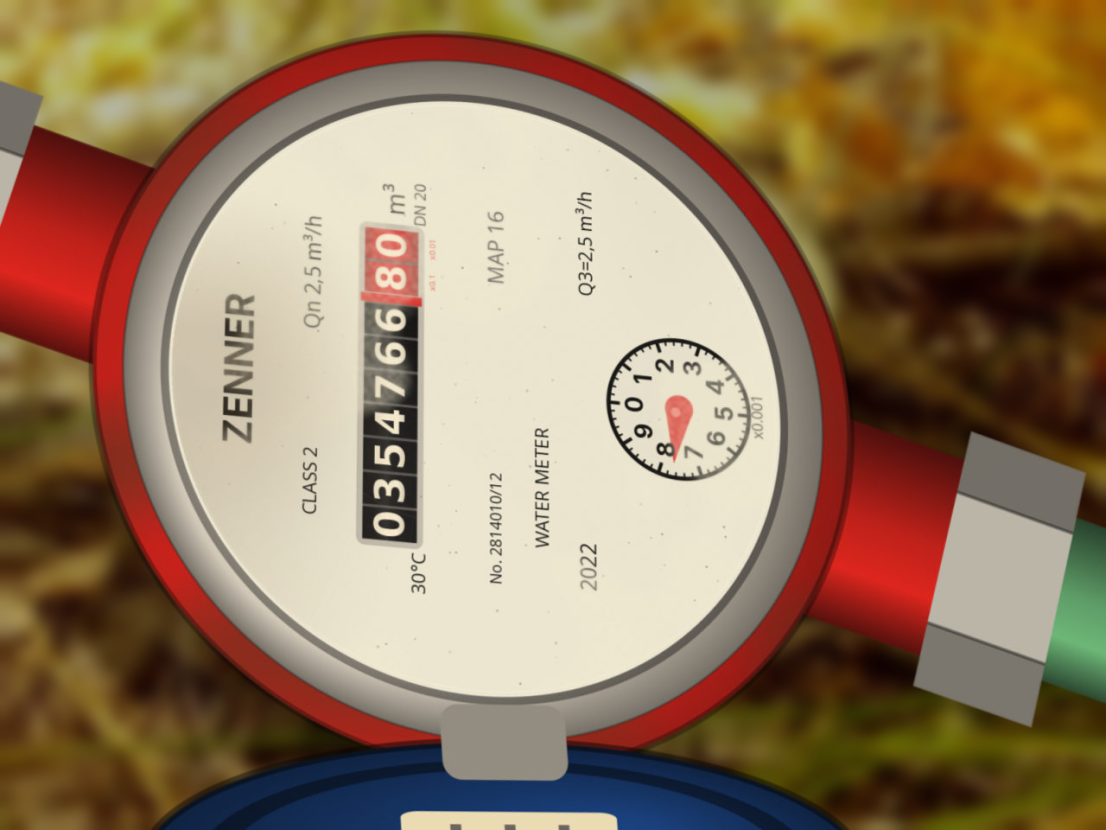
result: 354766.807 m³
